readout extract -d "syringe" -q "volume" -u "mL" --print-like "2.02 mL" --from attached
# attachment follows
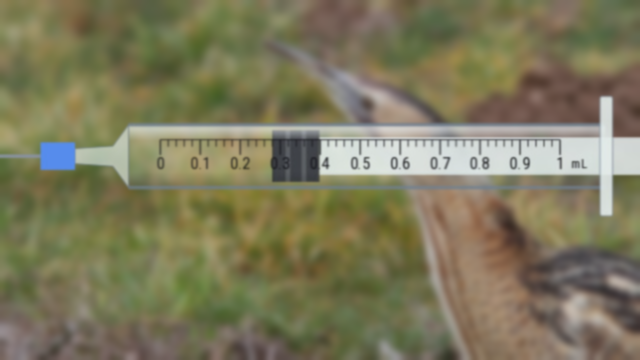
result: 0.28 mL
